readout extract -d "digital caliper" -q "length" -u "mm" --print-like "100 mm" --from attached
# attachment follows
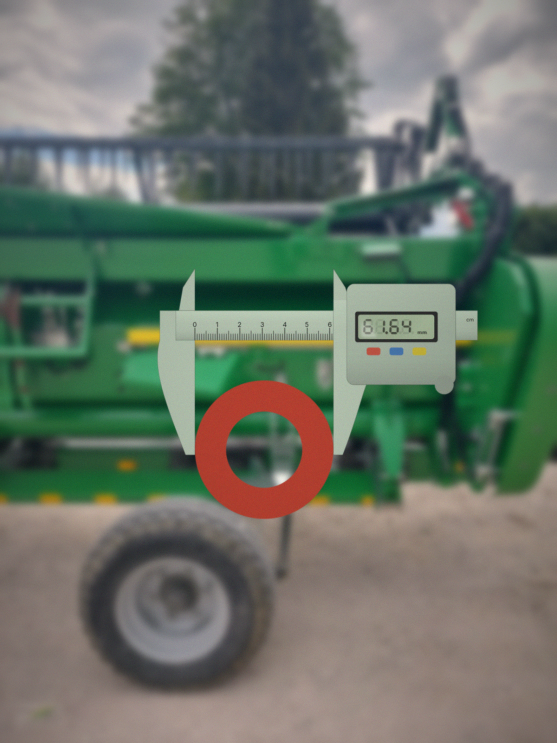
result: 61.64 mm
